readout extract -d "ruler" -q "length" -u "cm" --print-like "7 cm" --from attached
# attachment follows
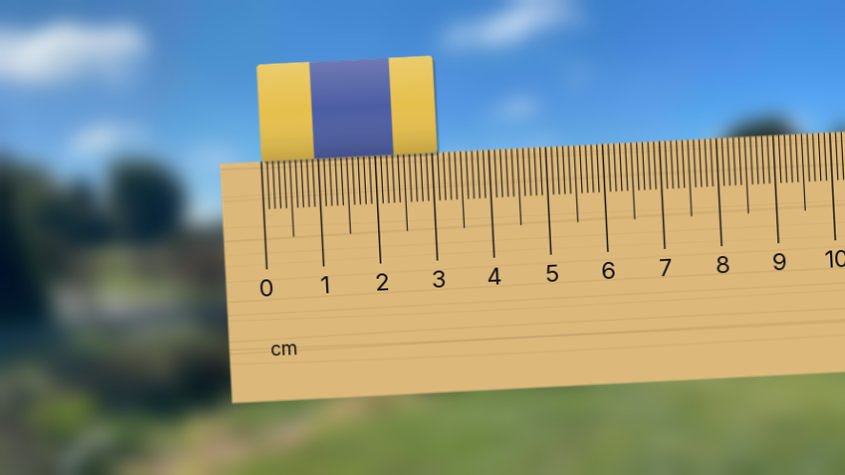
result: 3.1 cm
